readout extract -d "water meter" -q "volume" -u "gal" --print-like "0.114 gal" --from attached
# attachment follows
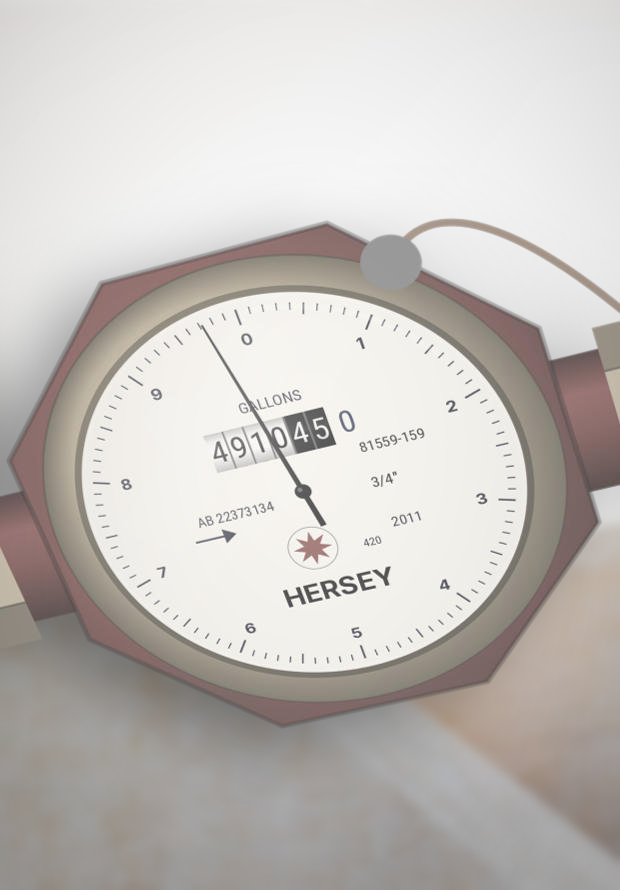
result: 4910449.7 gal
